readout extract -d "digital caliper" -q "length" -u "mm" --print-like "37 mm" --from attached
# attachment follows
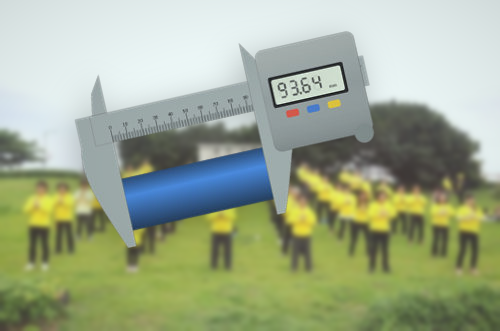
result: 93.64 mm
